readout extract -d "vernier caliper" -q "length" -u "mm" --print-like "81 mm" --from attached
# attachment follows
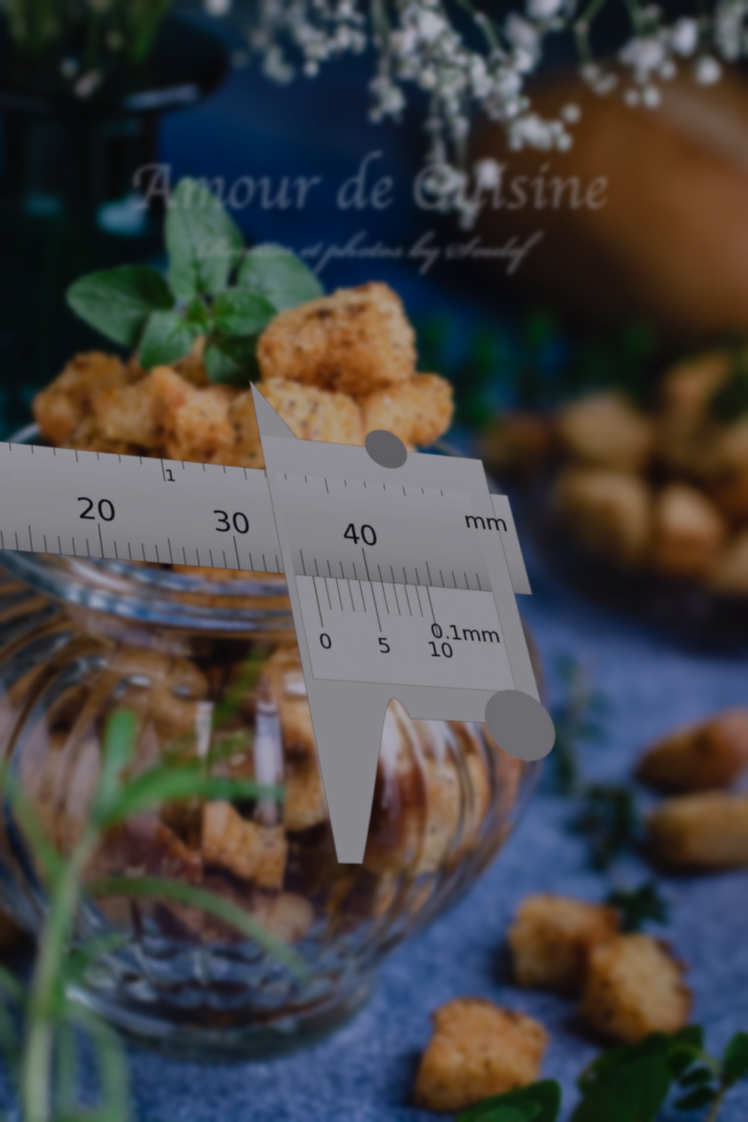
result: 35.6 mm
